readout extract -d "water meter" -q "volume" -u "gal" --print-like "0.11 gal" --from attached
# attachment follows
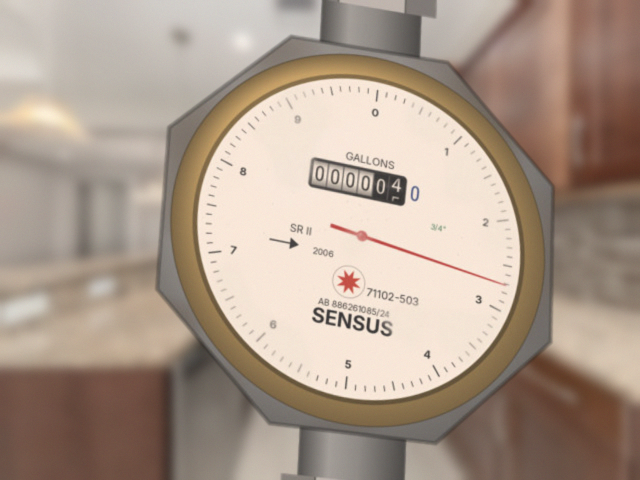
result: 42.7 gal
